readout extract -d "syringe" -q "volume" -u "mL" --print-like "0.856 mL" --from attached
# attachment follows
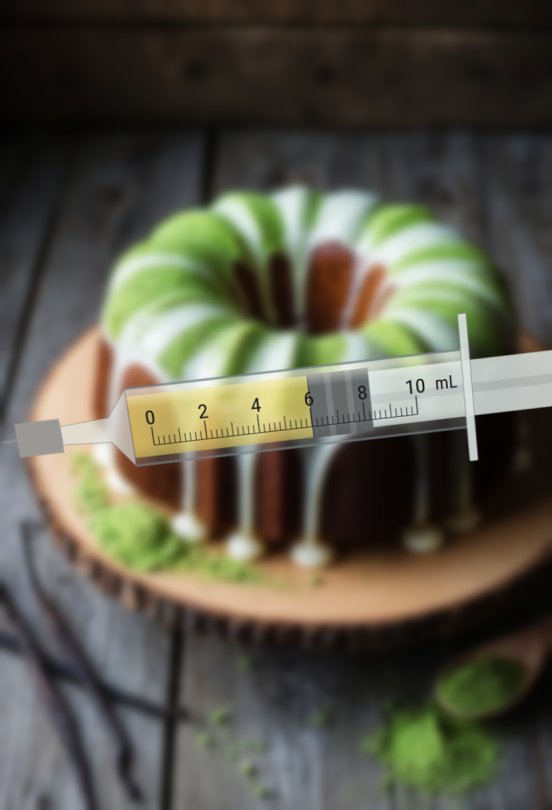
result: 6 mL
